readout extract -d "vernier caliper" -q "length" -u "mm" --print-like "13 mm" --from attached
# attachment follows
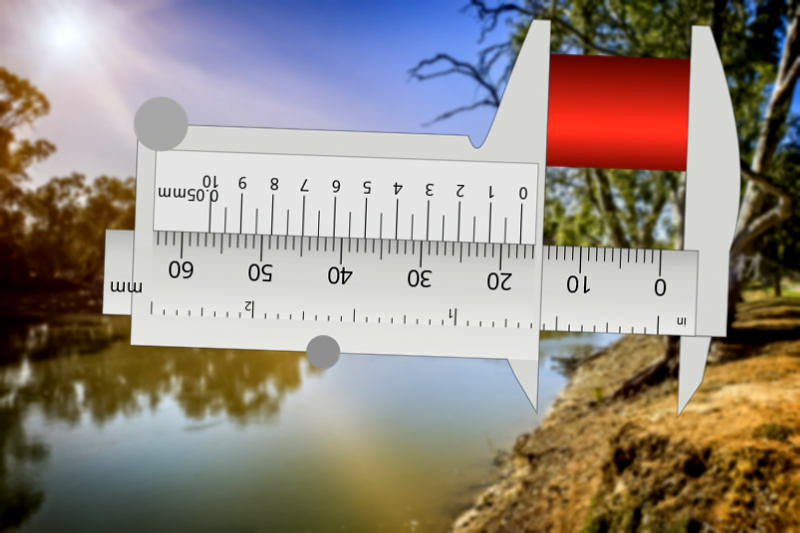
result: 17.6 mm
